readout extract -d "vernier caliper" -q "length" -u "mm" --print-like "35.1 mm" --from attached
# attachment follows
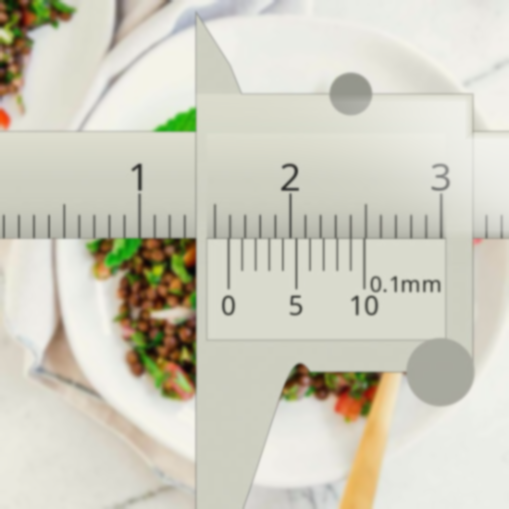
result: 15.9 mm
